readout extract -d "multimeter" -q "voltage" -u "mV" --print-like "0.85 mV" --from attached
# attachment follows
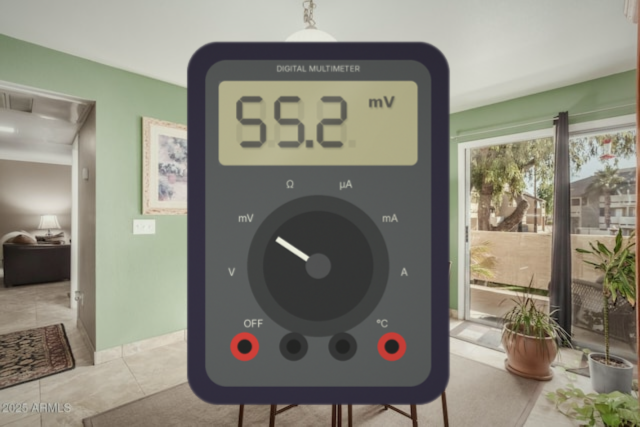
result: 55.2 mV
